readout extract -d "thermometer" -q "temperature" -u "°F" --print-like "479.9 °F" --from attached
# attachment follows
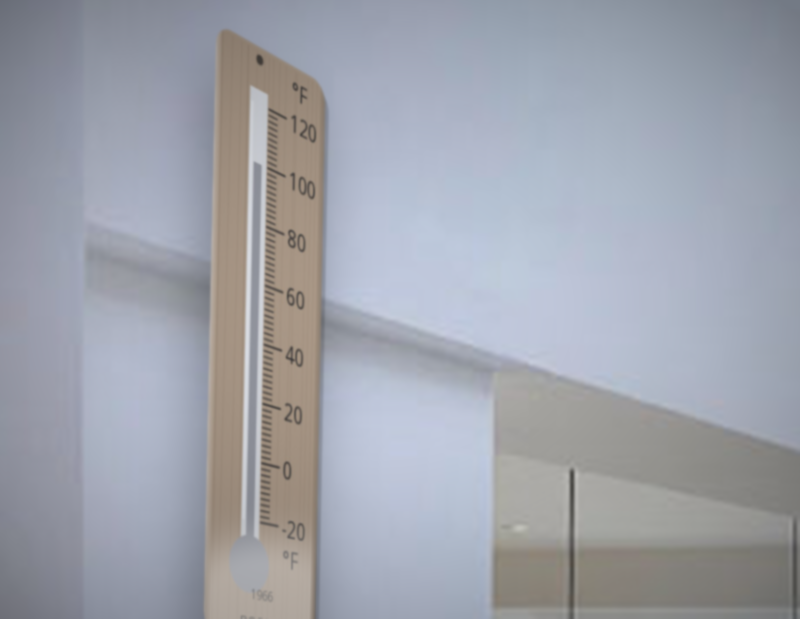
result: 100 °F
